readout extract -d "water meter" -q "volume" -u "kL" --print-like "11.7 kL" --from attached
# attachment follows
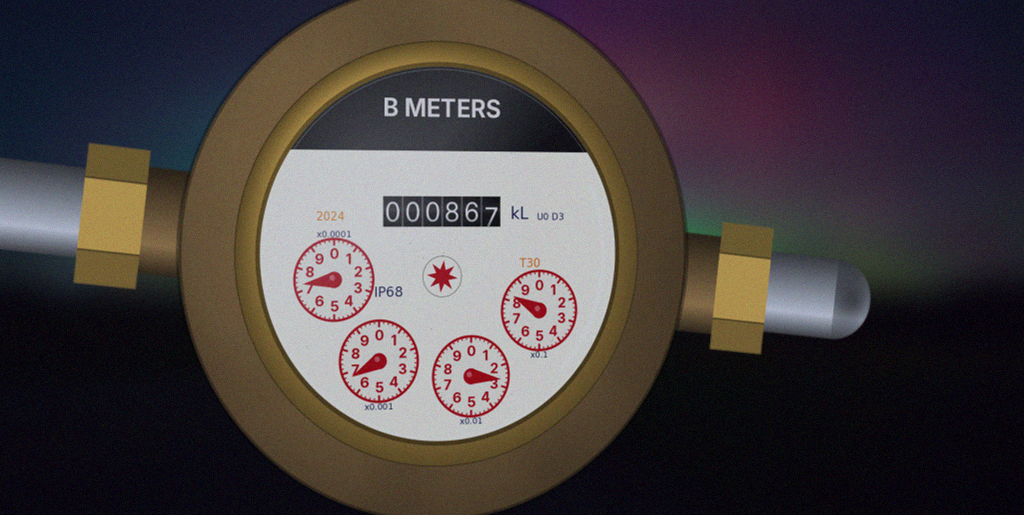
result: 866.8267 kL
